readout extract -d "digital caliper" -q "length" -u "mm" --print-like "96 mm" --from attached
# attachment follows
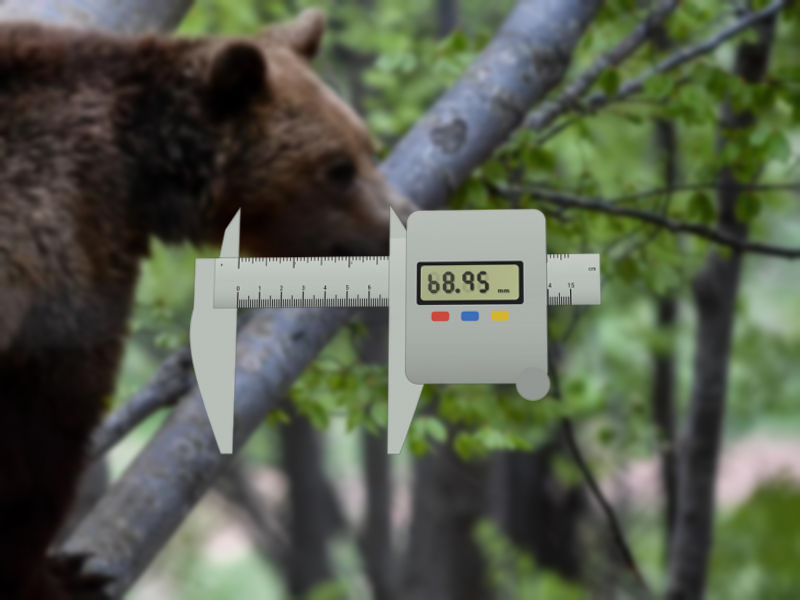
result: 68.95 mm
